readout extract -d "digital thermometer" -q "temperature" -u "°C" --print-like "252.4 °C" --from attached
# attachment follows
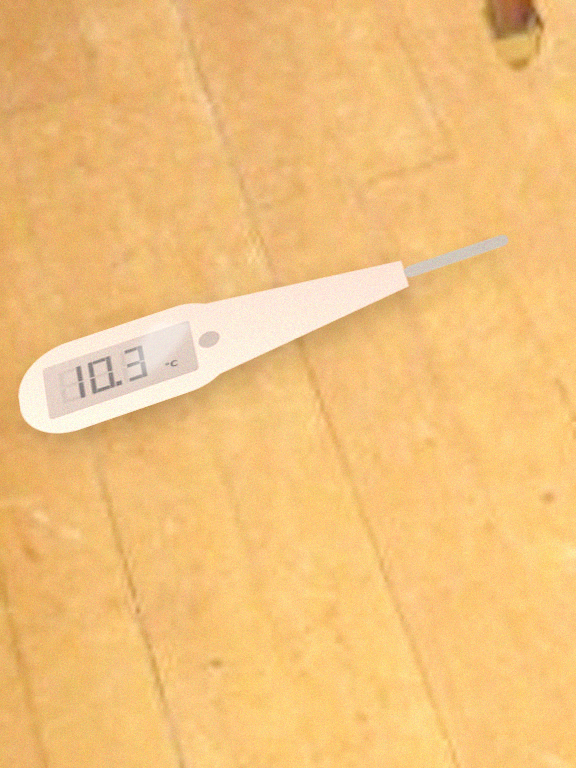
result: 10.3 °C
